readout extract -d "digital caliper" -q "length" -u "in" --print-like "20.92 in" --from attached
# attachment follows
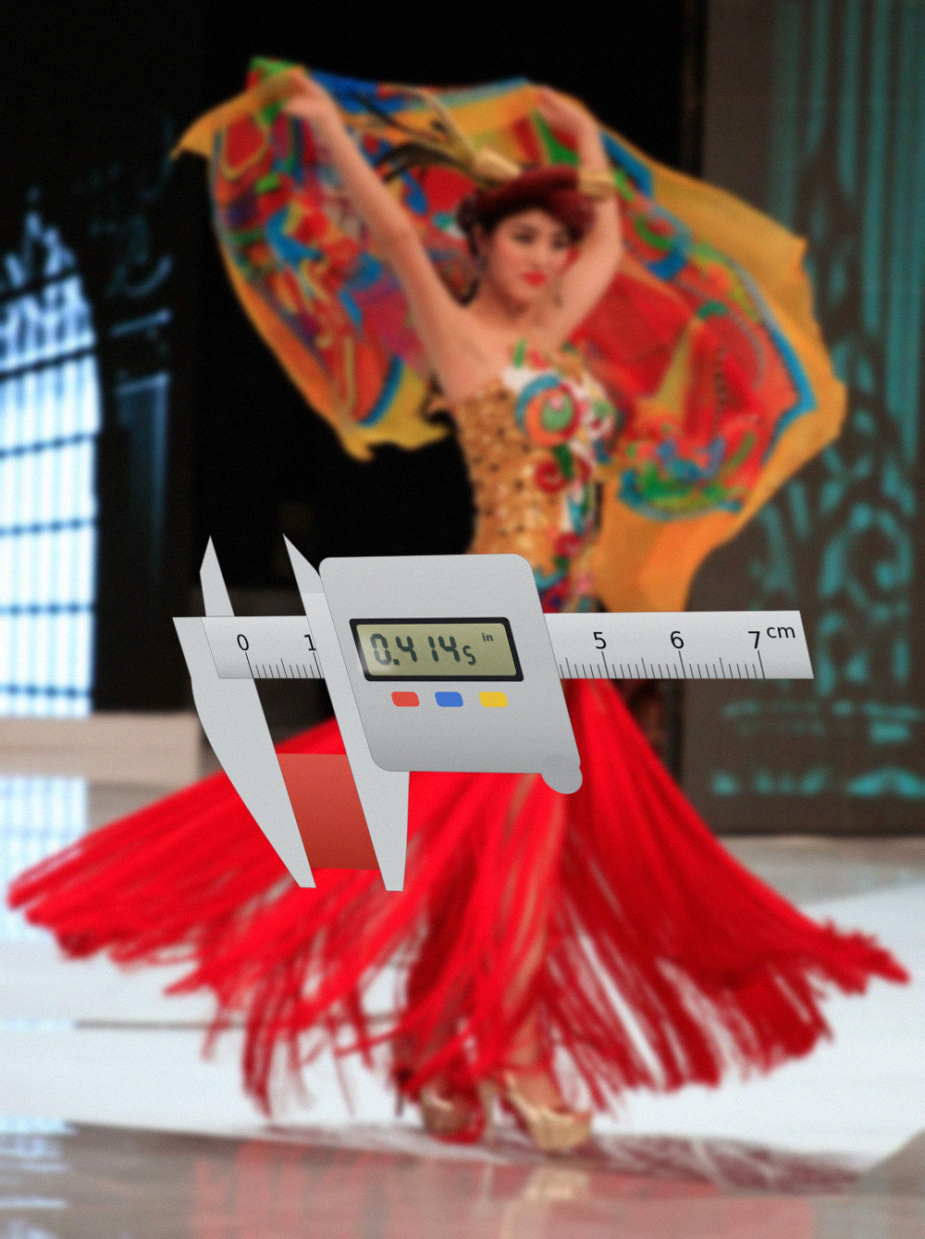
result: 0.4145 in
